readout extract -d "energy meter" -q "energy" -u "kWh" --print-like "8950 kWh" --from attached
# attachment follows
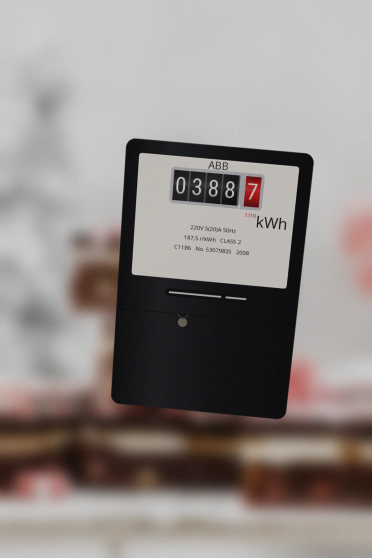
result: 388.7 kWh
